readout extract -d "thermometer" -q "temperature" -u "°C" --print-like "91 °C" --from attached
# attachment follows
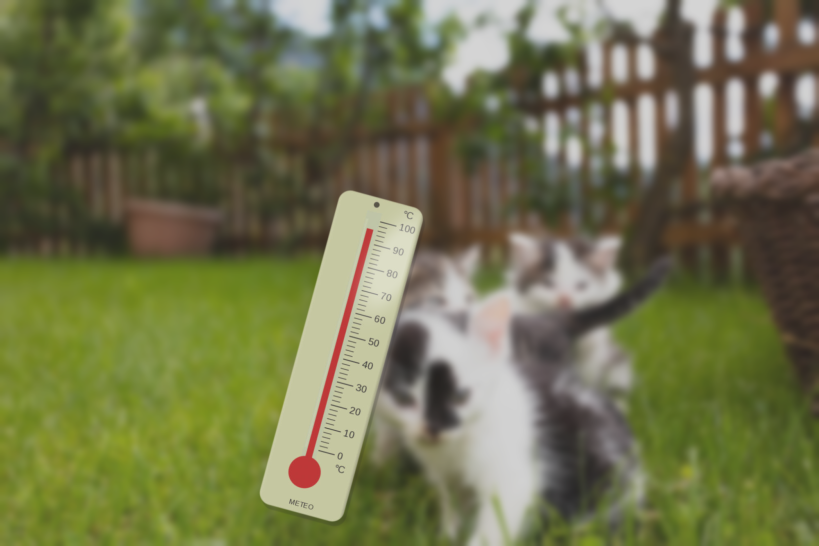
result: 96 °C
